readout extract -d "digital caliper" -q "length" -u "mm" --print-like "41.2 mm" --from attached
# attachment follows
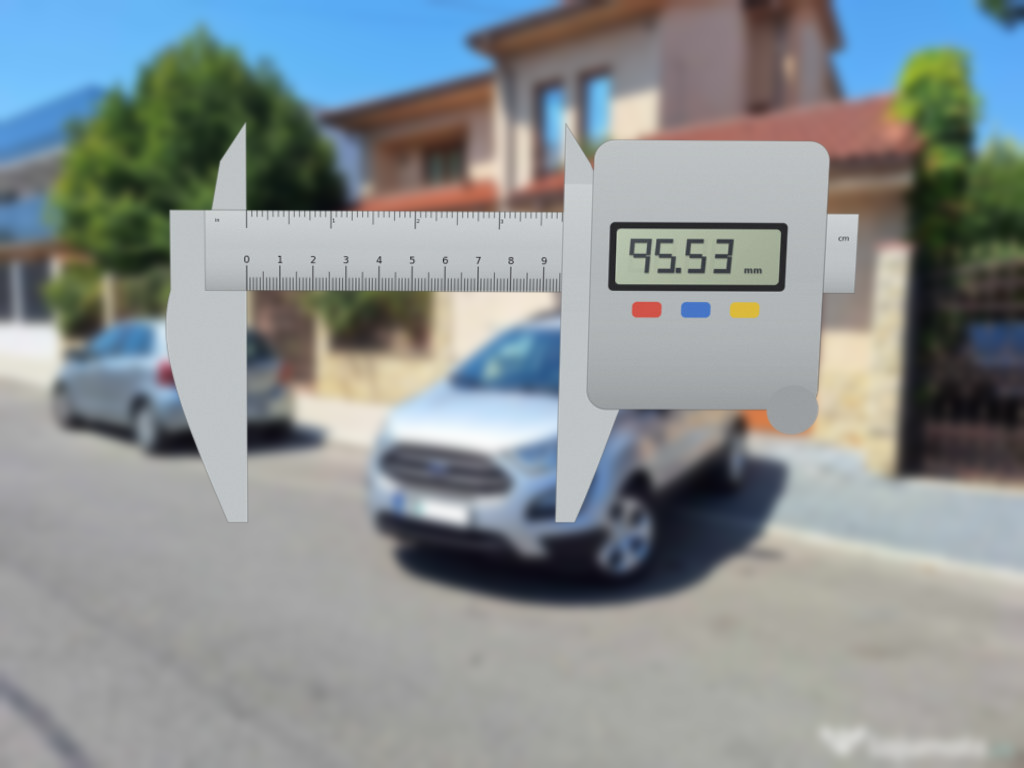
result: 95.53 mm
